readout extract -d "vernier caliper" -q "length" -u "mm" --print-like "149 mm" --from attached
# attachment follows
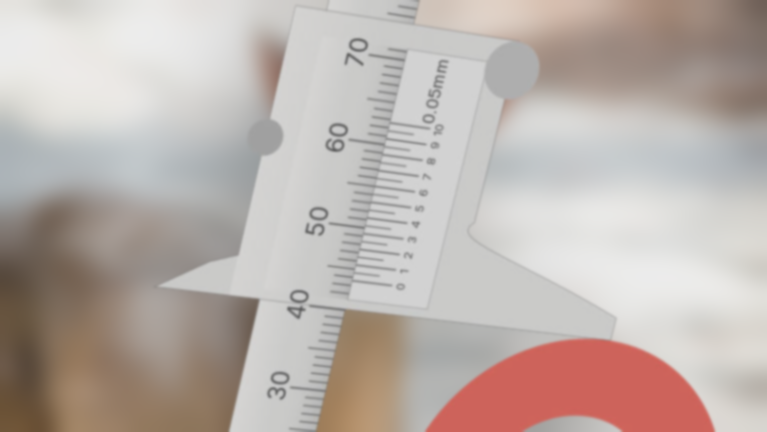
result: 43.6 mm
